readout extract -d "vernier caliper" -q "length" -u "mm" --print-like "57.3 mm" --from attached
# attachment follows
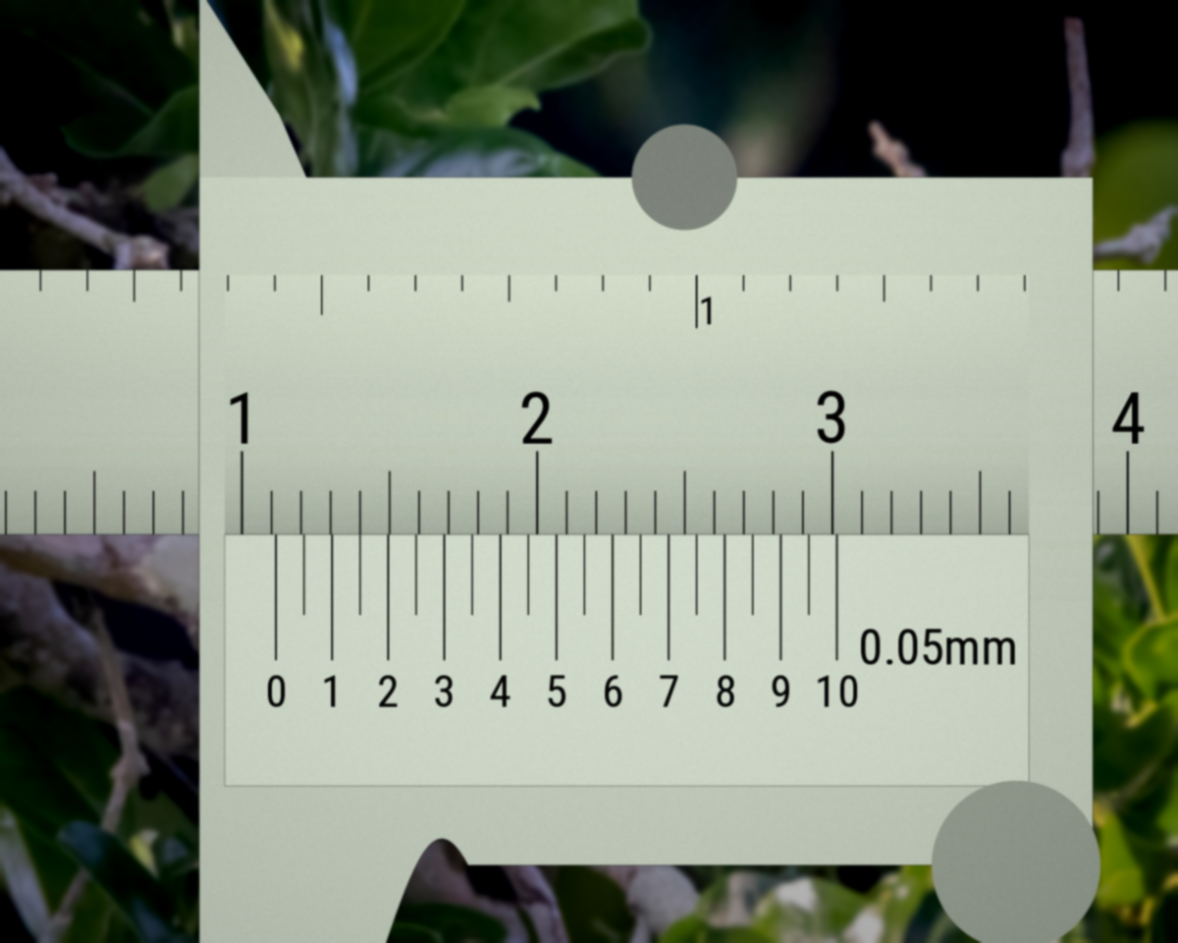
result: 11.15 mm
